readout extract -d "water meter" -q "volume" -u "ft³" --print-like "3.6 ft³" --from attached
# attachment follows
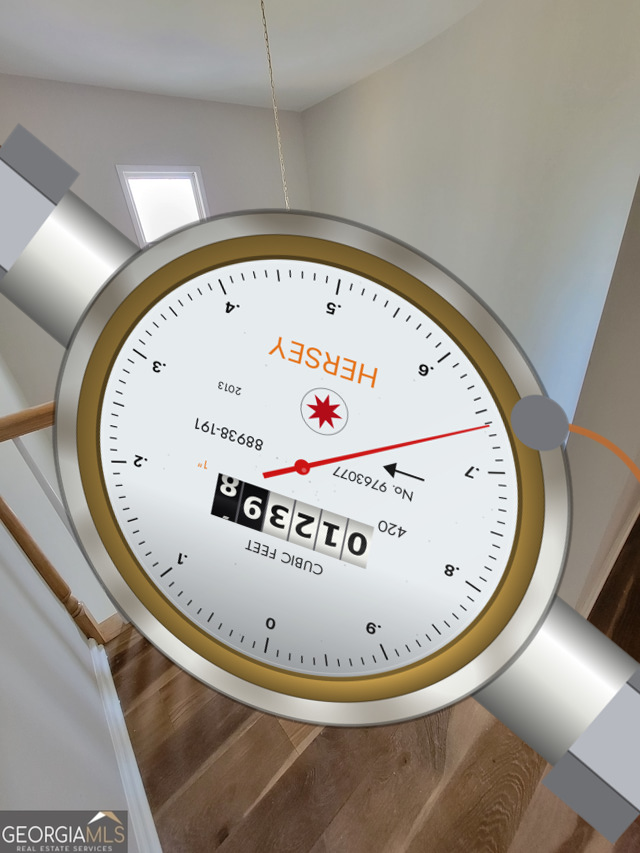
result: 12397.66 ft³
